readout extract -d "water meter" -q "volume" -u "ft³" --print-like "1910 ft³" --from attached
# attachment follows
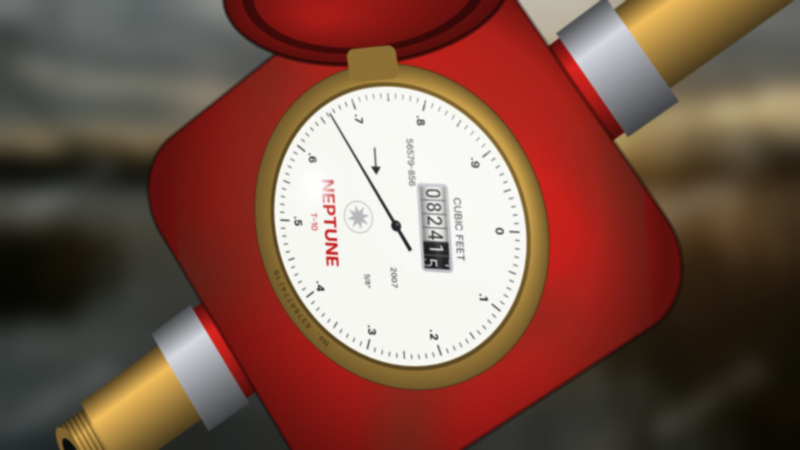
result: 82414.66 ft³
